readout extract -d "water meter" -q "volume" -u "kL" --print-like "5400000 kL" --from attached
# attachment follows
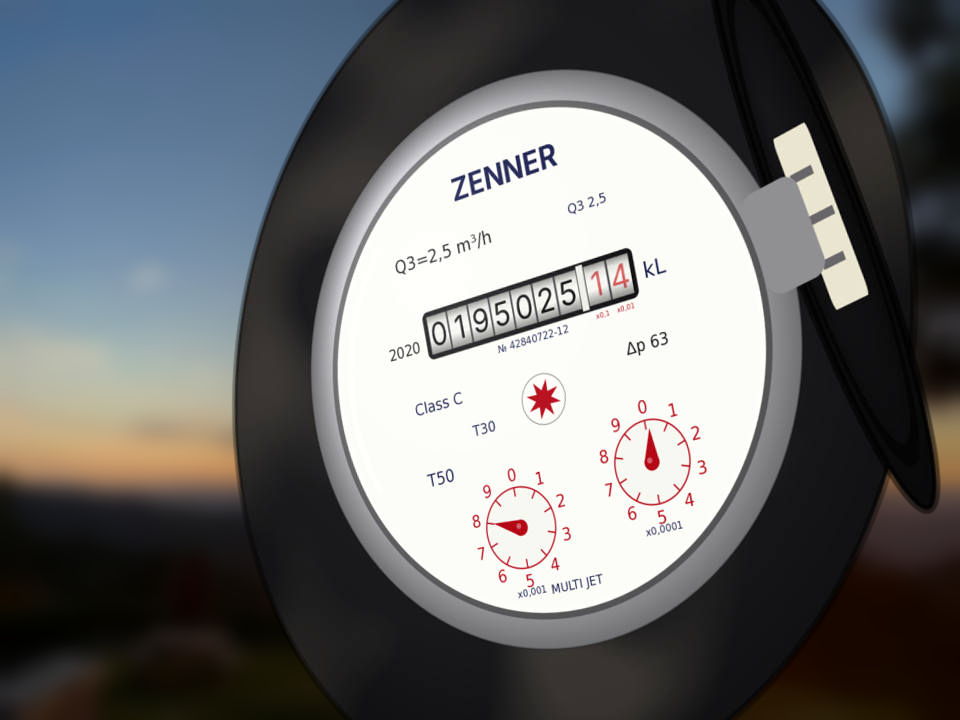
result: 195025.1480 kL
